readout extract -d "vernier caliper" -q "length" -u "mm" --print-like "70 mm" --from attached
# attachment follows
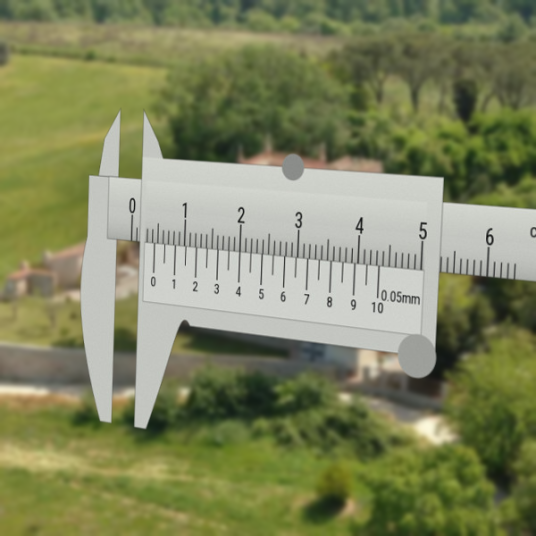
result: 4.4 mm
